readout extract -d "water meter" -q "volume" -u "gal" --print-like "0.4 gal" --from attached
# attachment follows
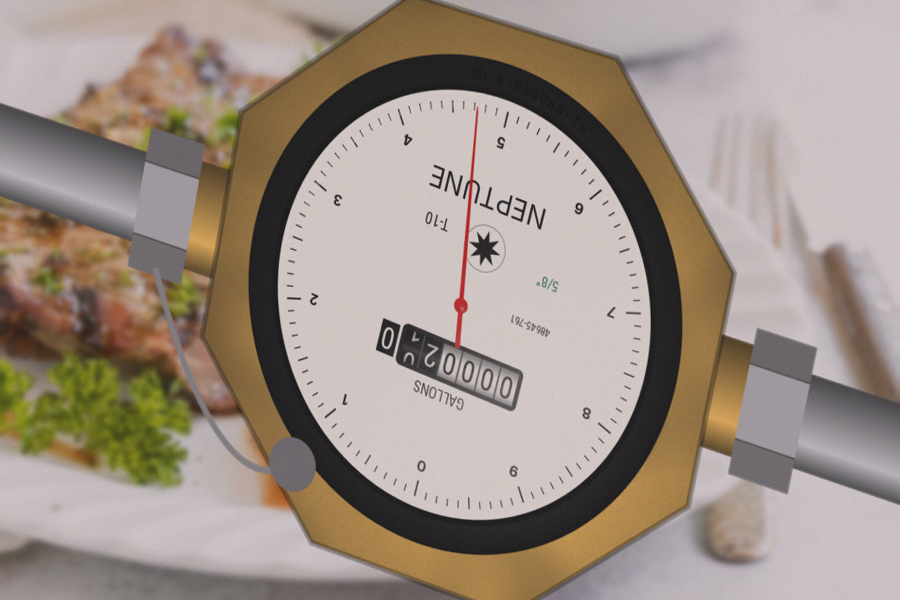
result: 204.7 gal
